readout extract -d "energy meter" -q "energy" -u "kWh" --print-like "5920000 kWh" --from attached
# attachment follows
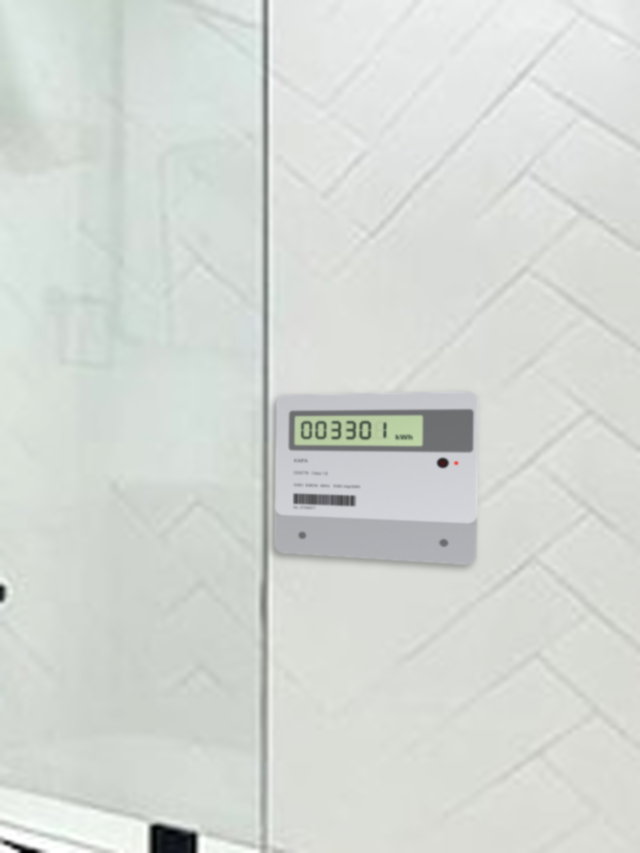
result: 3301 kWh
